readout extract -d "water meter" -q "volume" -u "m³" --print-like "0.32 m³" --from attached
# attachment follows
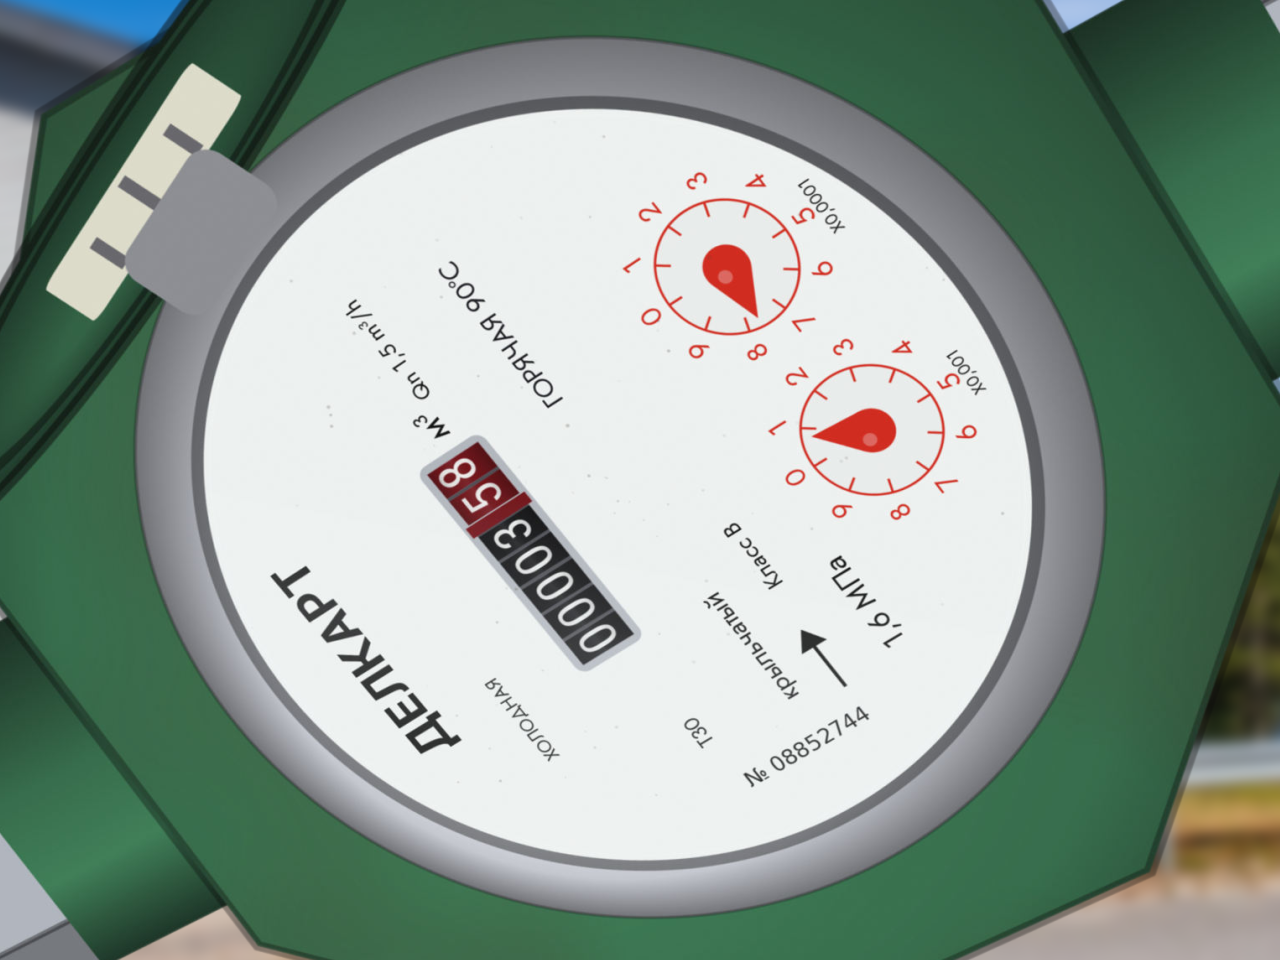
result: 3.5807 m³
